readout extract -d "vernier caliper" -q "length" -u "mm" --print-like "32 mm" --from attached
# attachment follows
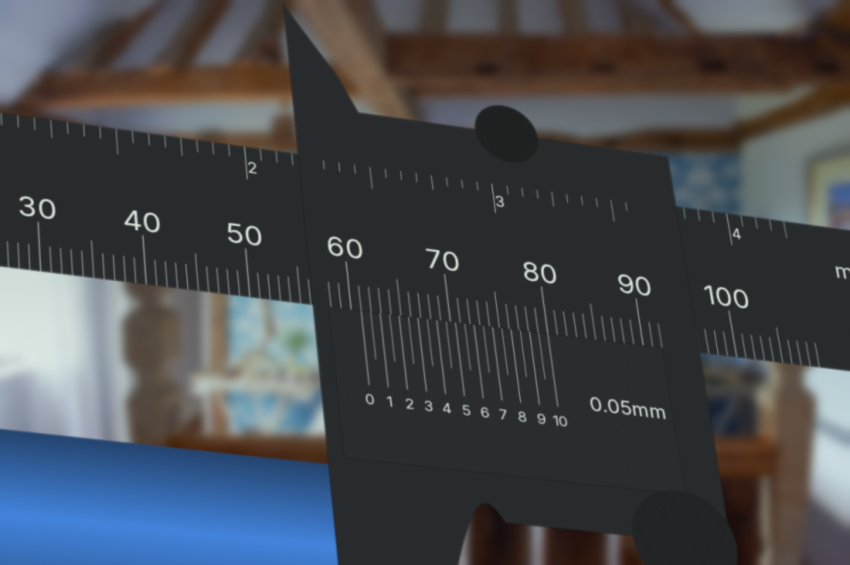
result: 61.0 mm
